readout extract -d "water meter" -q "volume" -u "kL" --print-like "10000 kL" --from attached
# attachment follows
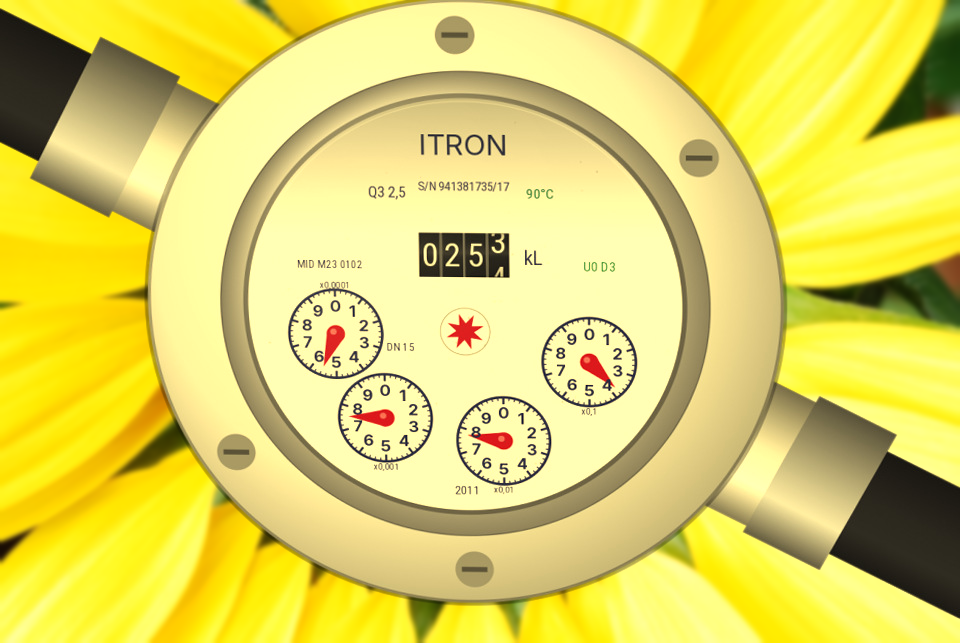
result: 253.3775 kL
